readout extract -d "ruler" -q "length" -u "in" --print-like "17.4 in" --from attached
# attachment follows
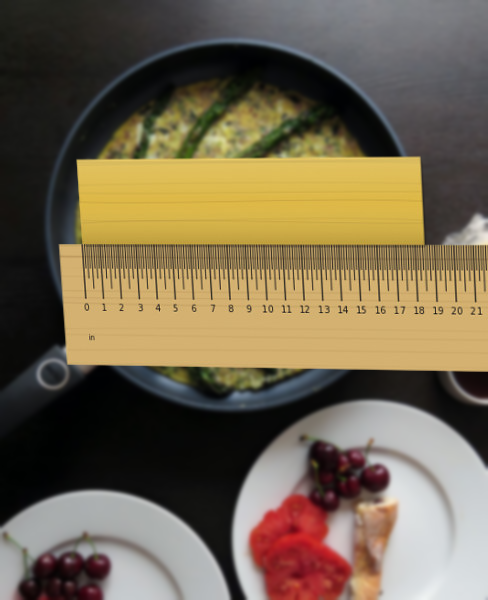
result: 18.5 in
